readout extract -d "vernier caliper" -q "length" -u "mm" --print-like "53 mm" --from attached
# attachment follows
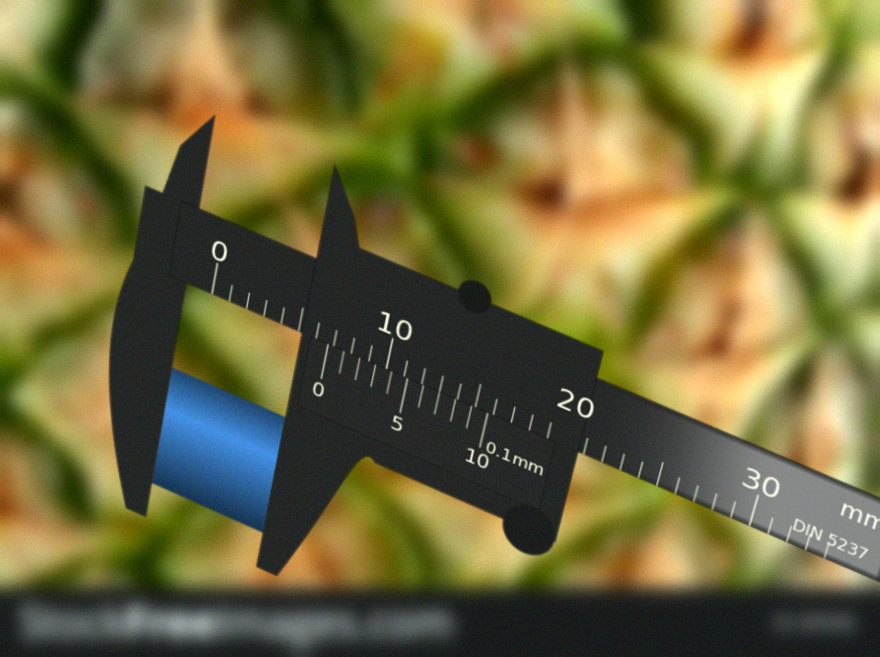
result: 6.7 mm
